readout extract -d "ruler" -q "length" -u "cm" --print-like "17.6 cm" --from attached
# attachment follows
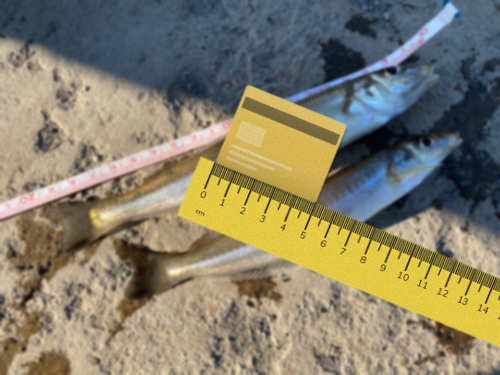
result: 5 cm
